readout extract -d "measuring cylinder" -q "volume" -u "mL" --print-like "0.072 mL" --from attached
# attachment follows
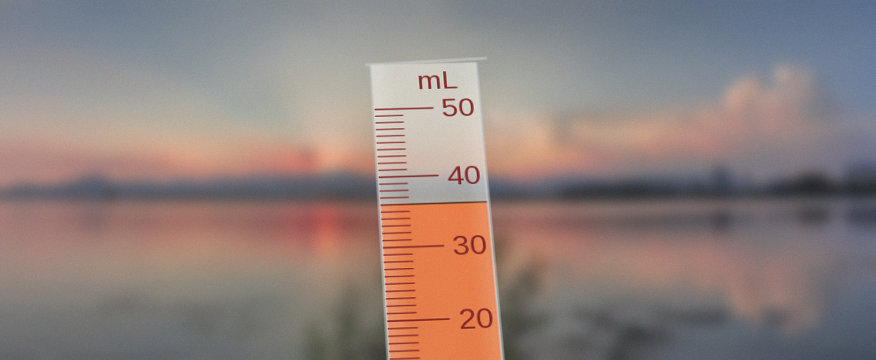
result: 36 mL
